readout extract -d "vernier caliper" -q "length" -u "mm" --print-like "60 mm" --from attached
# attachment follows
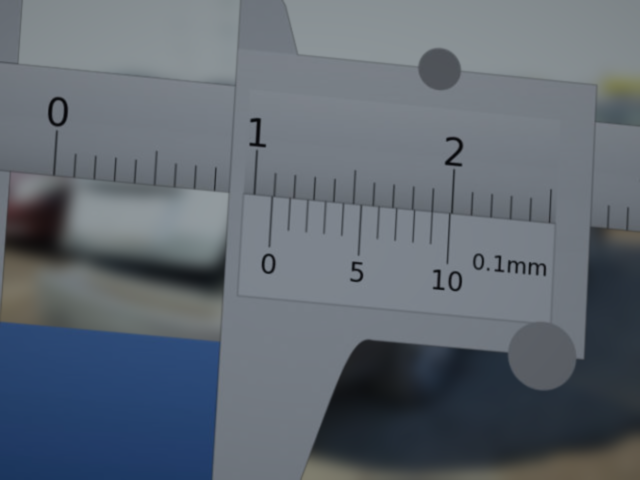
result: 10.9 mm
